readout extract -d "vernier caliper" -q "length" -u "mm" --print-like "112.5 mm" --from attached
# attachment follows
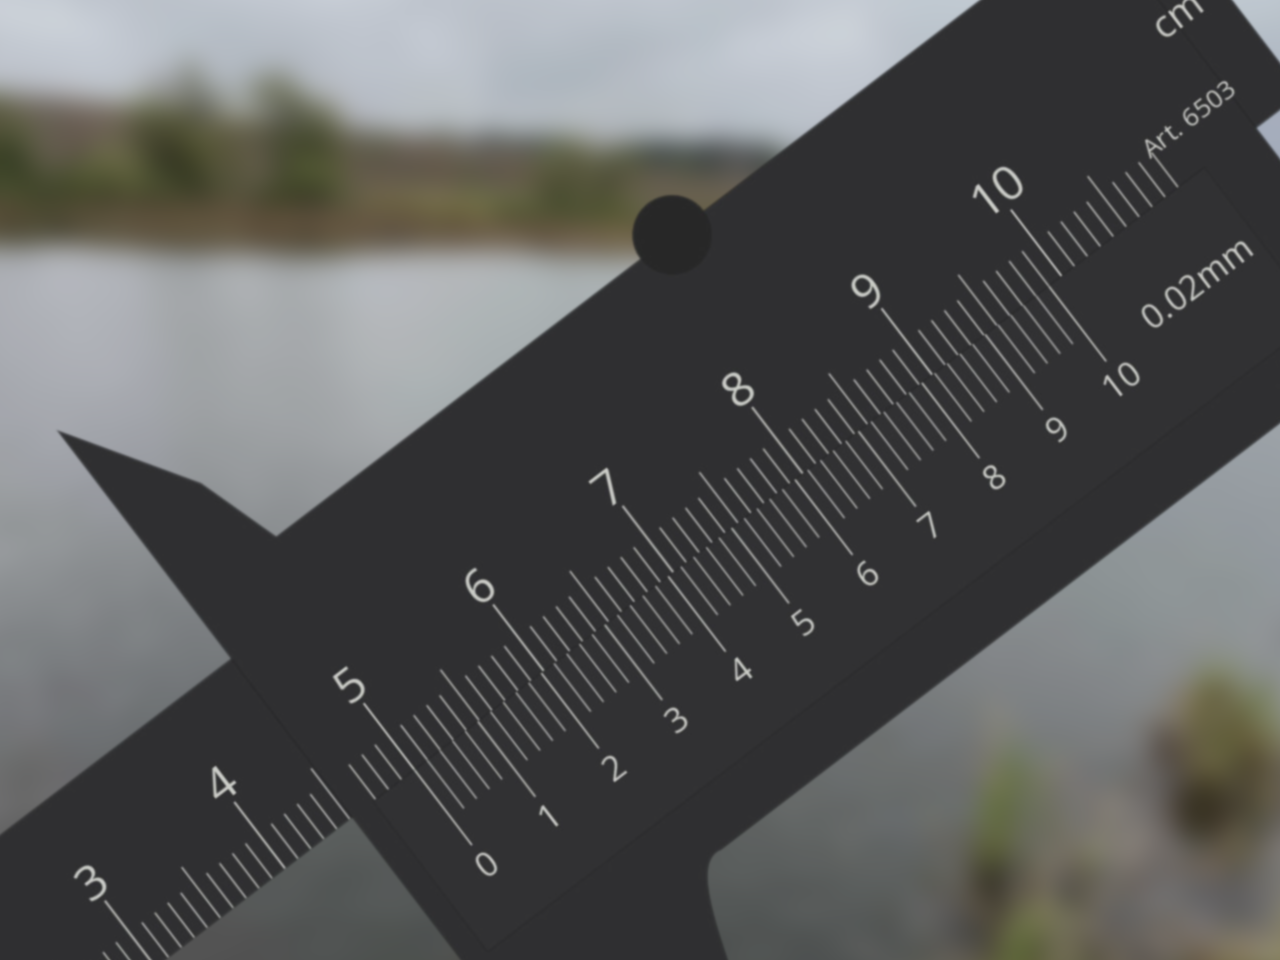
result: 50.0 mm
